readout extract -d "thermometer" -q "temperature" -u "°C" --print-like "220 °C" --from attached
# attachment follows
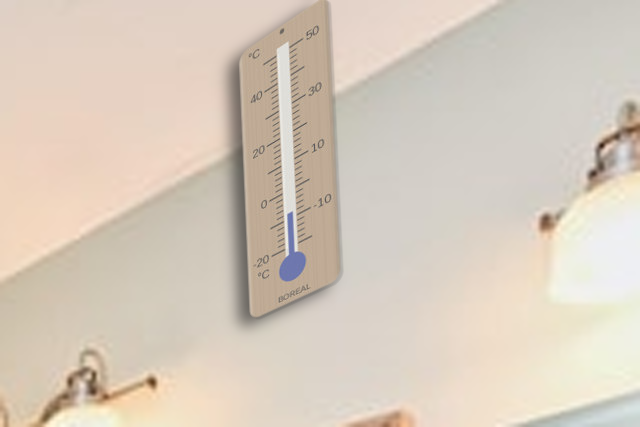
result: -8 °C
